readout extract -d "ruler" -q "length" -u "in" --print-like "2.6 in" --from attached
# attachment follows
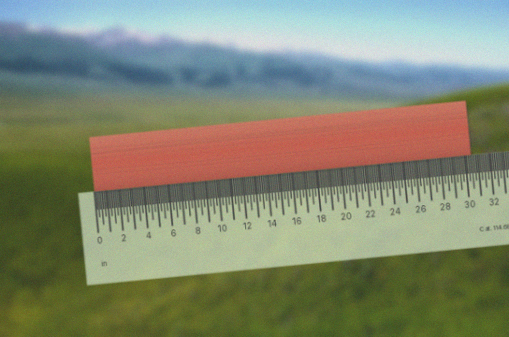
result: 30.5 in
